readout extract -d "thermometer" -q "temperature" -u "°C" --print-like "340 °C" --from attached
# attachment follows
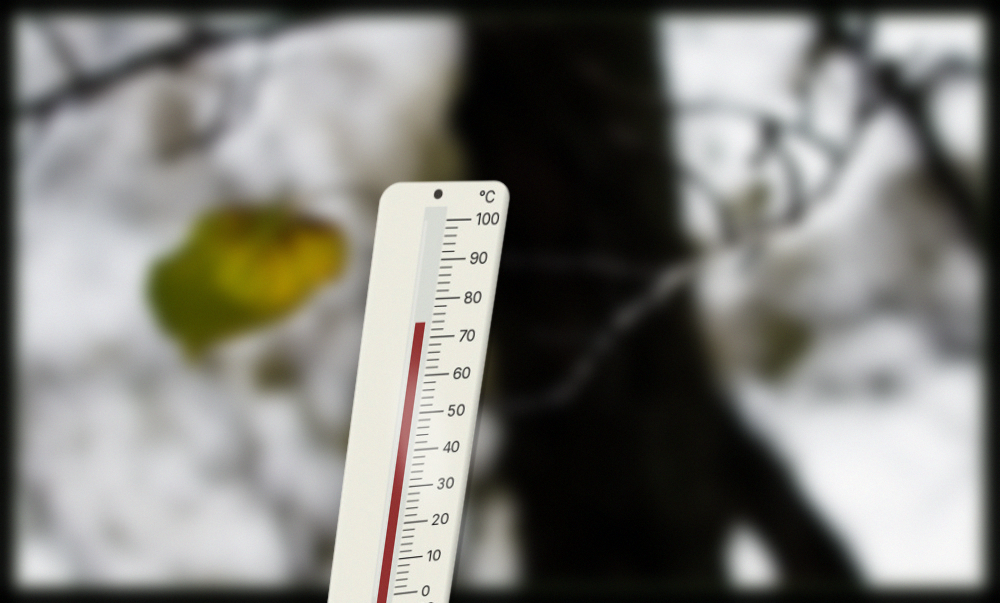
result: 74 °C
